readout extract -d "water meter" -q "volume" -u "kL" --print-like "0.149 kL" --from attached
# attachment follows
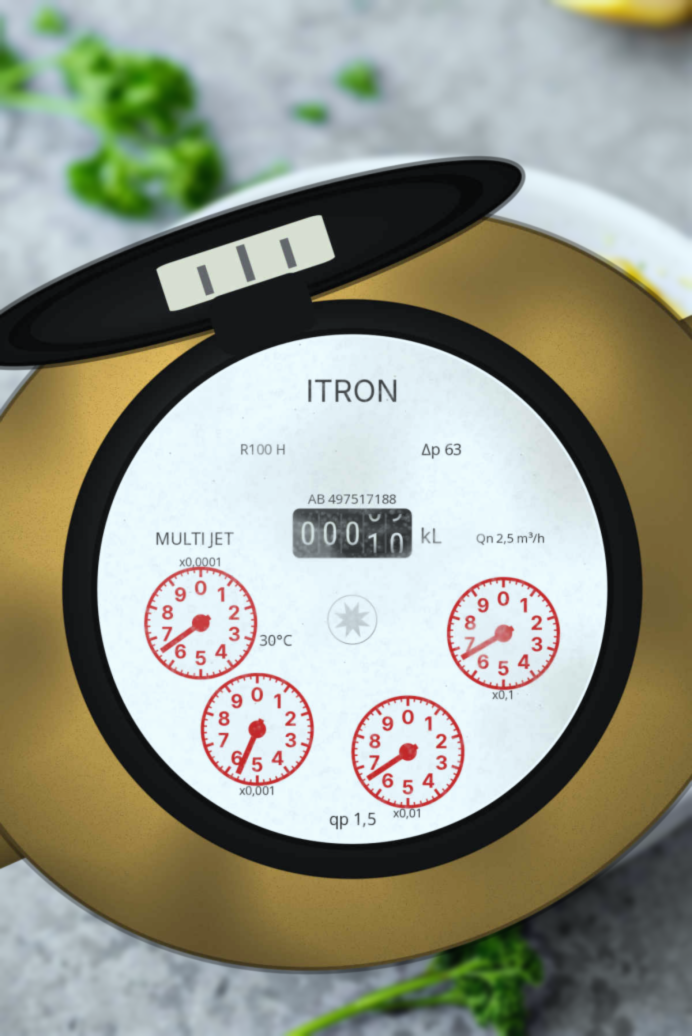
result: 9.6656 kL
